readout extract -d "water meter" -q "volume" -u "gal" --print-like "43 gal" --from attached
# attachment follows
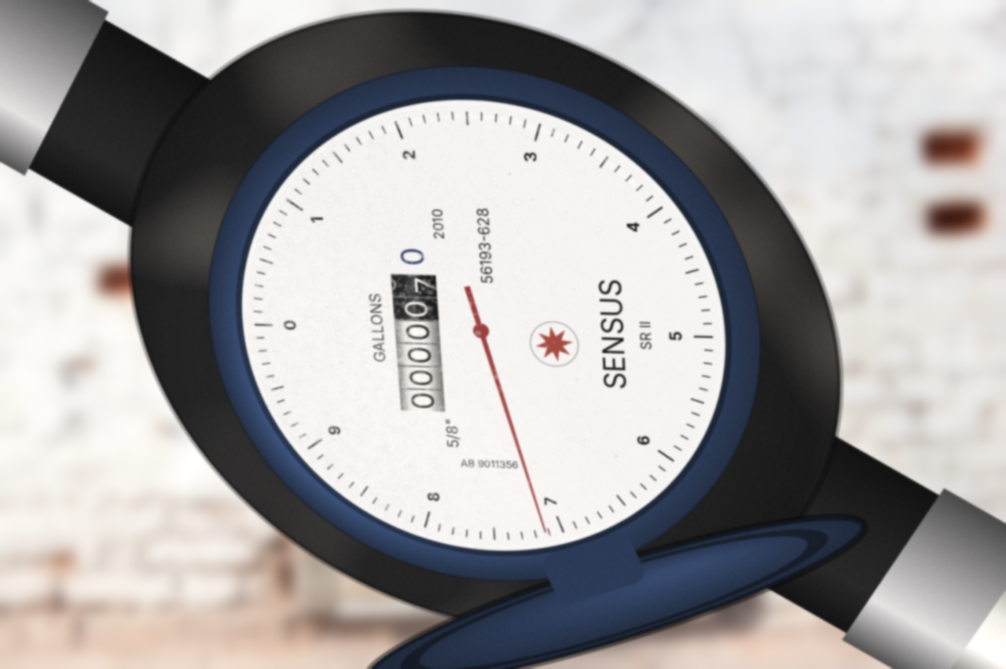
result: 67.1 gal
